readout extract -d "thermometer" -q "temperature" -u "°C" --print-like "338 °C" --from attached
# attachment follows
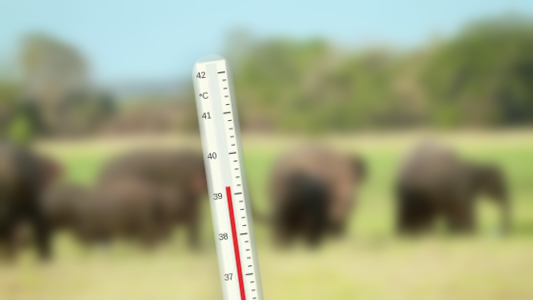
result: 39.2 °C
